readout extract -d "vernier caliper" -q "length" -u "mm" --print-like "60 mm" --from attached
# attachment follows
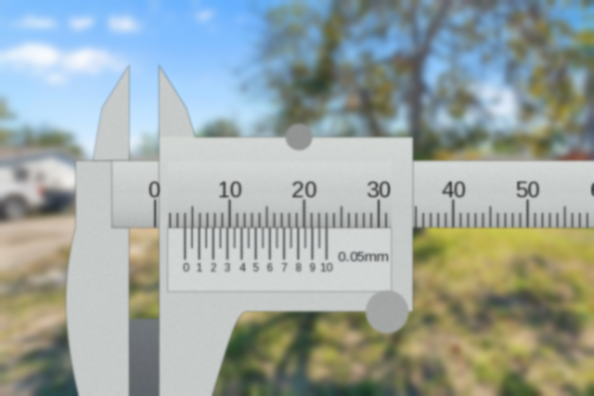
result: 4.0 mm
